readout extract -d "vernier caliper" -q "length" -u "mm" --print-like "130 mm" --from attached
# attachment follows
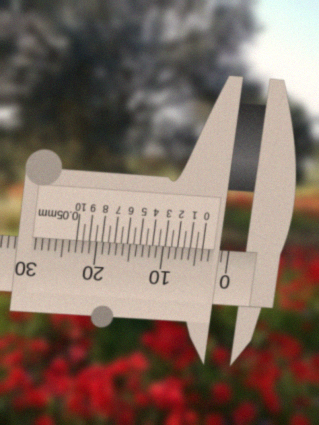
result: 4.0 mm
